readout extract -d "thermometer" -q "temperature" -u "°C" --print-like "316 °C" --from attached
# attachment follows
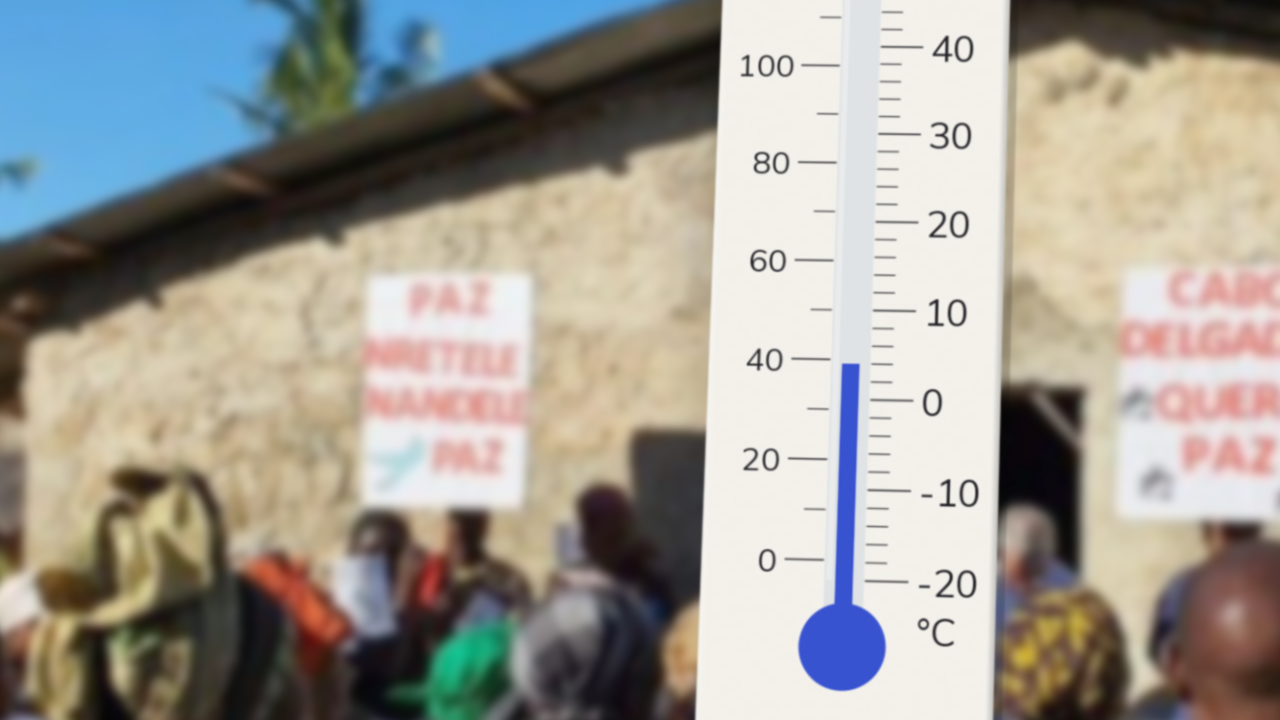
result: 4 °C
